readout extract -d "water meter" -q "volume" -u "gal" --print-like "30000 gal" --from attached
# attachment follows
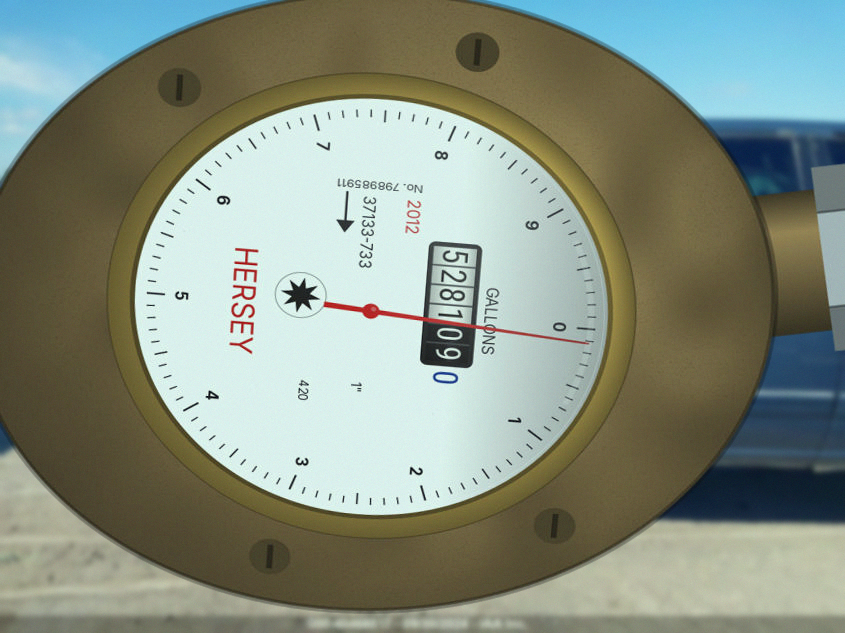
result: 5281090.1 gal
